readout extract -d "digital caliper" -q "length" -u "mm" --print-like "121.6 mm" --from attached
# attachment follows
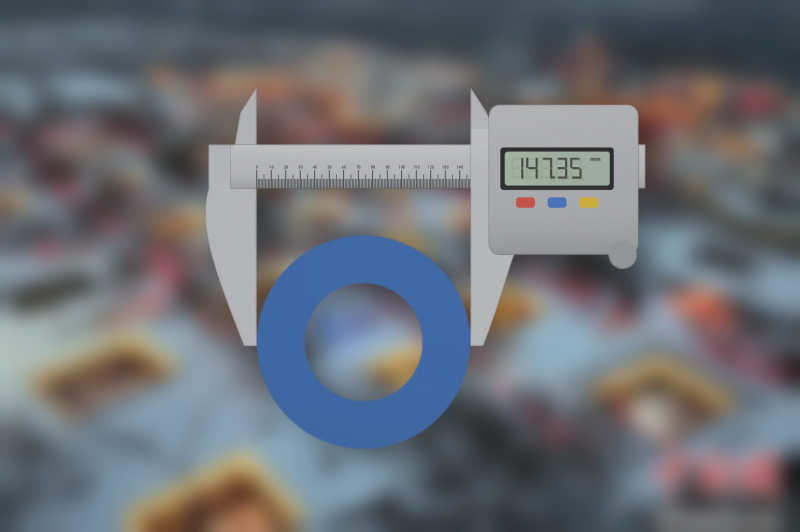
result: 147.35 mm
